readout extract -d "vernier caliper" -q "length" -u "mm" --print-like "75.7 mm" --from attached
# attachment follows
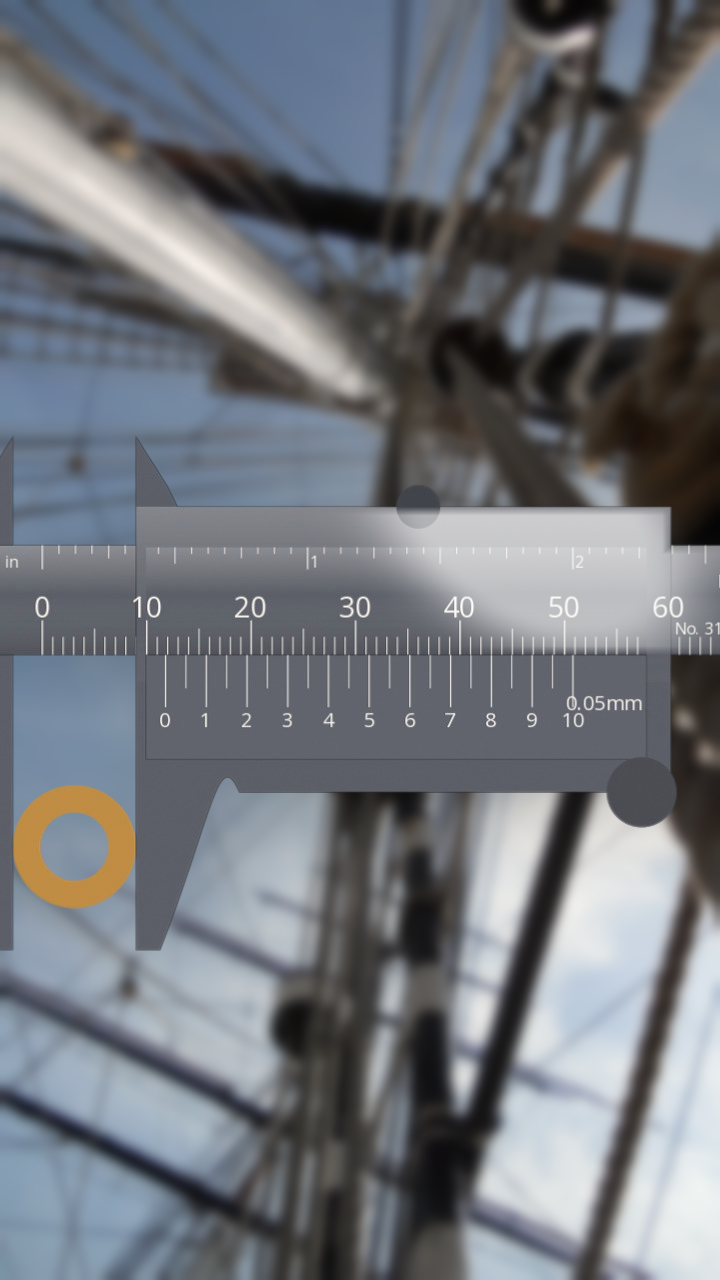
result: 11.8 mm
